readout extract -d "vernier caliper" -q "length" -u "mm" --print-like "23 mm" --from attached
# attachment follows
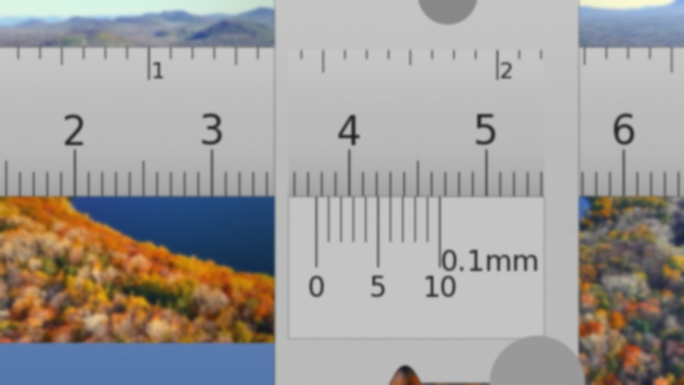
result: 37.6 mm
